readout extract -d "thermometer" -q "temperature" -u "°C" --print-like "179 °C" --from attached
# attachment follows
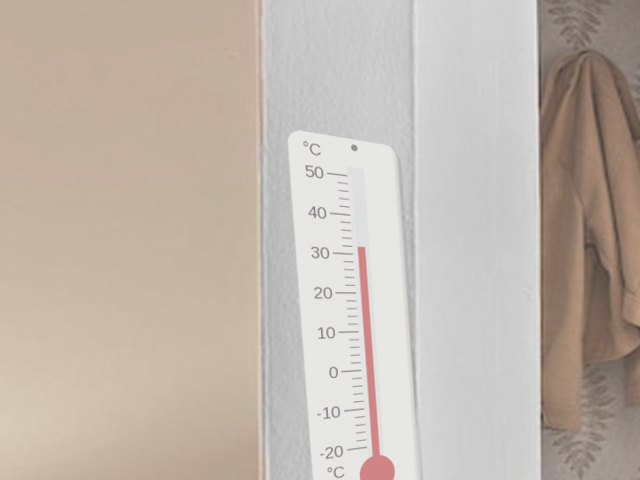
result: 32 °C
